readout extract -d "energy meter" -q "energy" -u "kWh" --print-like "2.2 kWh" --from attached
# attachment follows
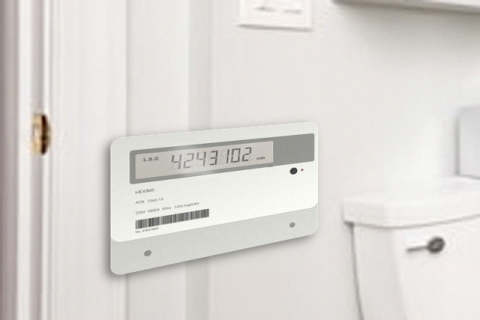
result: 4243102 kWh
